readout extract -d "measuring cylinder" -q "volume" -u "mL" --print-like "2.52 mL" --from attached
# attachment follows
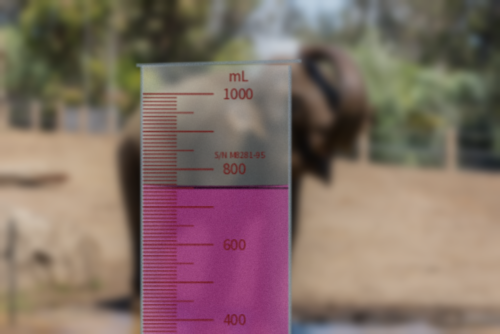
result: 750 mL
